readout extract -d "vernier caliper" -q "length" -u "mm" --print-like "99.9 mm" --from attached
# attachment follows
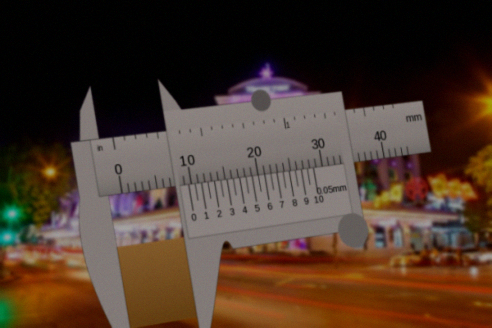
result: 9.6 mm
